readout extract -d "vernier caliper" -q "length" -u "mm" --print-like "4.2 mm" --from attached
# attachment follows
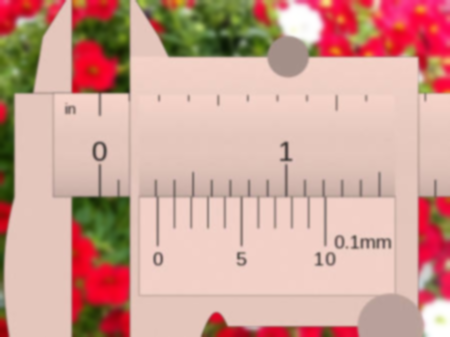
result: 3.1 mm
